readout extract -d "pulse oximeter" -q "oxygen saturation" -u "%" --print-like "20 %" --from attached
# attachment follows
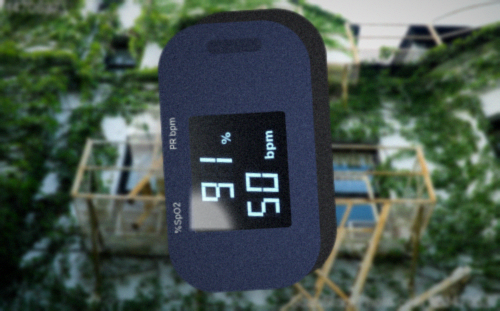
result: 91 %
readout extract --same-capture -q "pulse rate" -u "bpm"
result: 50 bpm
